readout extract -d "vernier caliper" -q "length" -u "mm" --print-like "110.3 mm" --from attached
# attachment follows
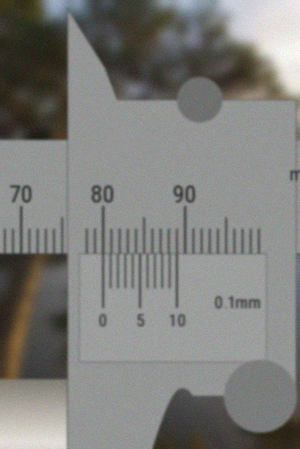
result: 80.0 mm
